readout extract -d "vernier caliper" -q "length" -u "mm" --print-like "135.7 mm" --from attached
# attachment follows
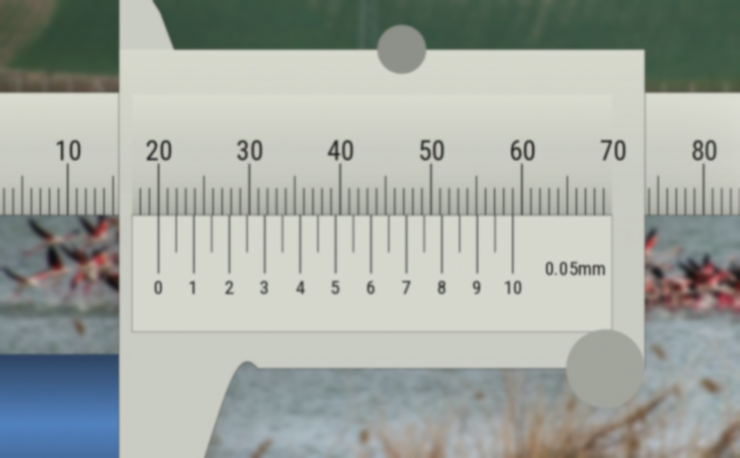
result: 20.0 mm
